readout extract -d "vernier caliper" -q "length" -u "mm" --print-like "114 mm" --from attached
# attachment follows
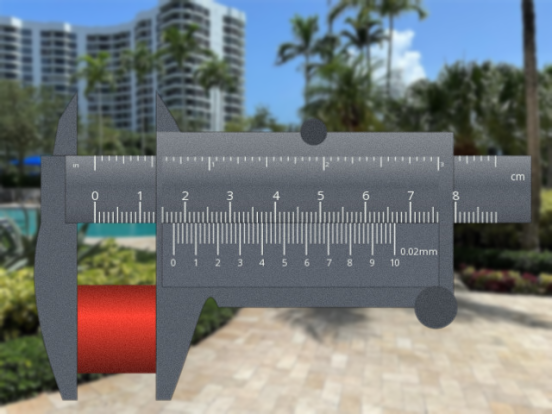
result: 17.5 mm
